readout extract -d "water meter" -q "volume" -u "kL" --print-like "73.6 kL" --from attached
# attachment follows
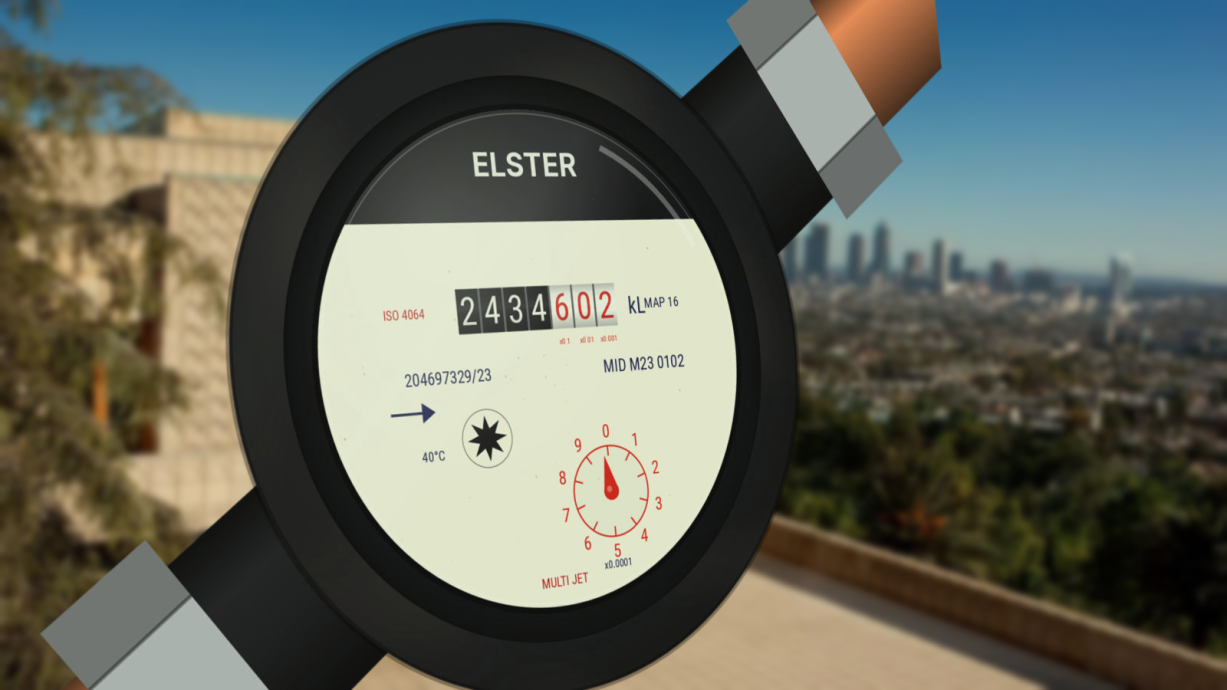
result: 2434.6019 kL
